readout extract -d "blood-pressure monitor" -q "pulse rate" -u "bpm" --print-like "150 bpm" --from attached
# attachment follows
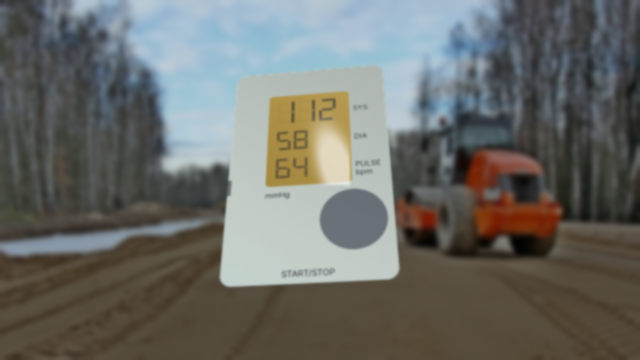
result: 64 bpm
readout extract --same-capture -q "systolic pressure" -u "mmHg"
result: 112 mmHg
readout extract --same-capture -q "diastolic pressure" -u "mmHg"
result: 58 mmHg
